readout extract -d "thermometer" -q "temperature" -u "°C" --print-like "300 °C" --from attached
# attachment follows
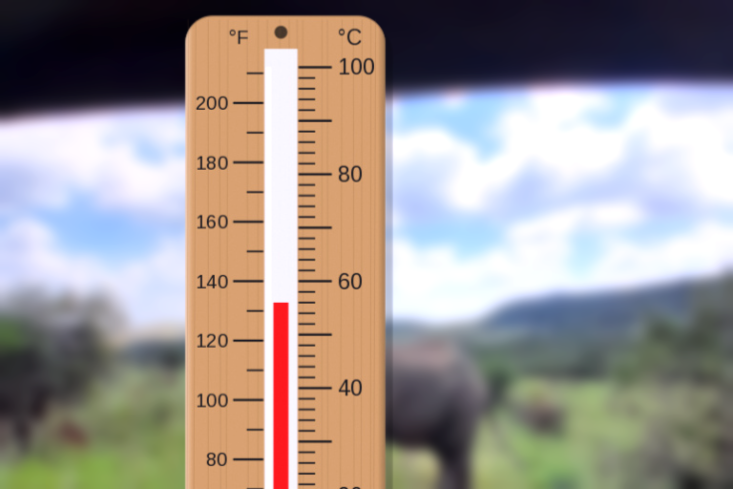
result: 56 °C
